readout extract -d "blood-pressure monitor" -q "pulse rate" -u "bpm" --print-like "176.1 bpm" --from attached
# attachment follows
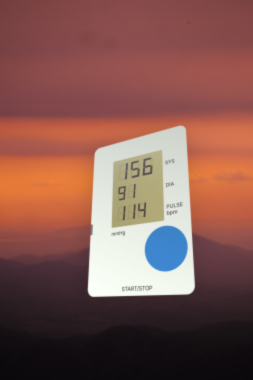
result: 114 bpm
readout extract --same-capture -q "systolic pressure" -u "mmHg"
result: 156 mmHg
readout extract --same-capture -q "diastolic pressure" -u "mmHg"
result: 91 mmHg
